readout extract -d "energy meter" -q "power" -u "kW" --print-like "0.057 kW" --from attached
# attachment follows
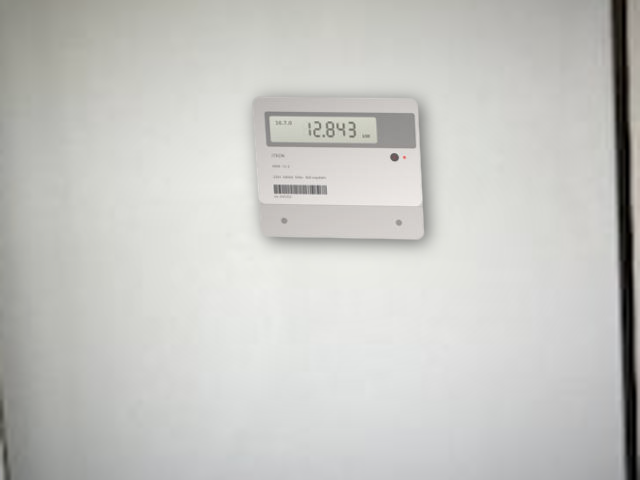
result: 12.843 kW
